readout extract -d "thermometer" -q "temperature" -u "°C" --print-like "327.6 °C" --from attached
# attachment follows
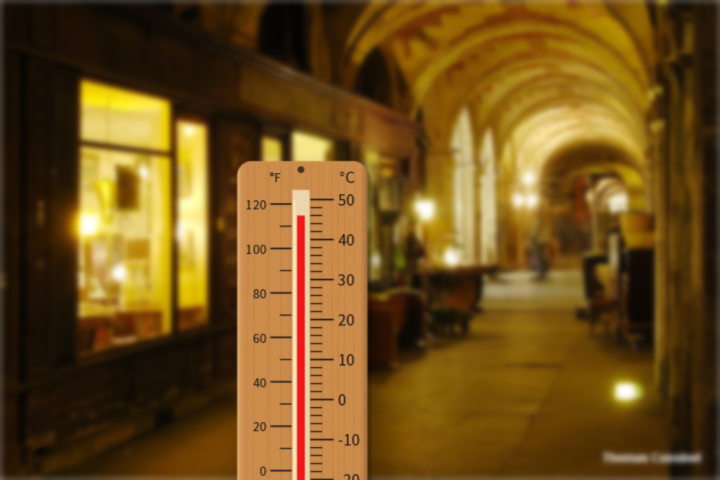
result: 46 °C
